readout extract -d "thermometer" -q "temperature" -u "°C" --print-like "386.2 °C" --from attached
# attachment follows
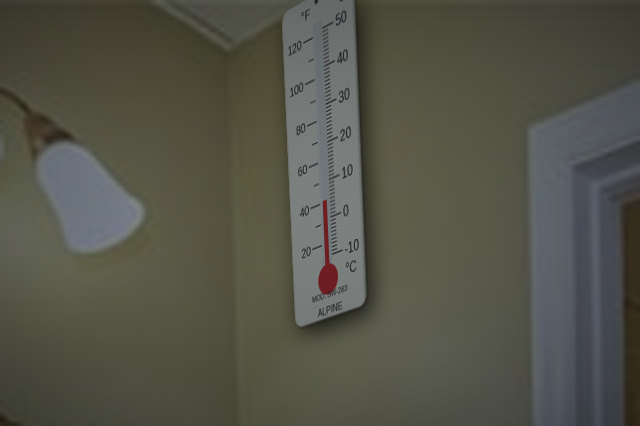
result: 5 °C
